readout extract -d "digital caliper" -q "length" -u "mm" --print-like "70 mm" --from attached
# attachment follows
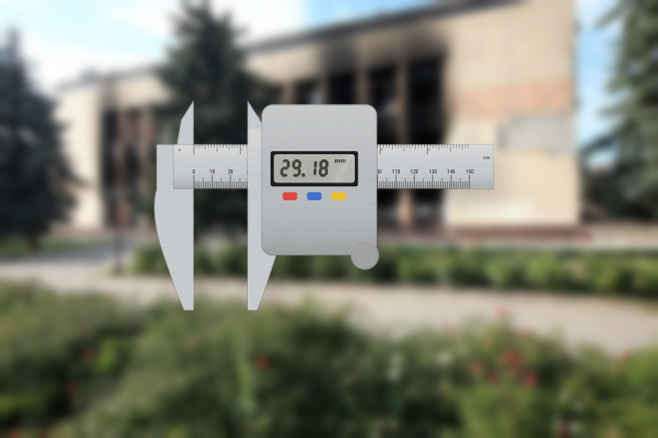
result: 29.18 mm
